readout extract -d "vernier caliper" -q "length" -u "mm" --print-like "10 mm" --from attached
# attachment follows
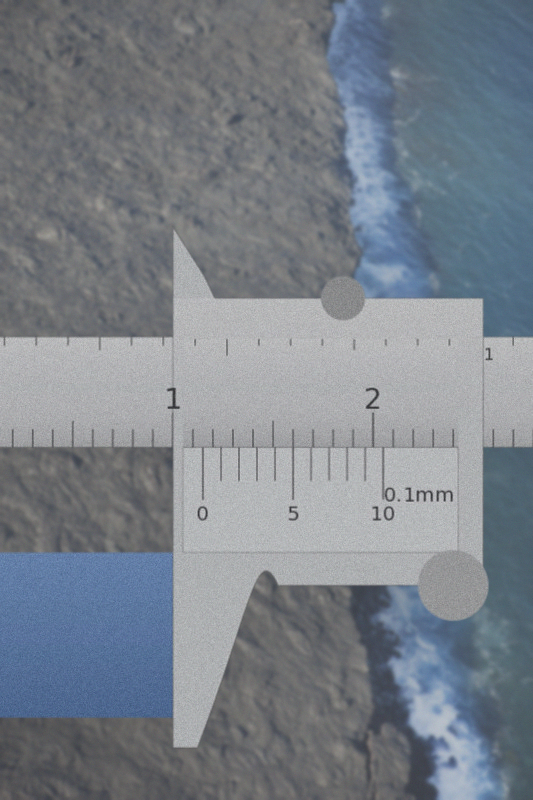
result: 11.5 mm
